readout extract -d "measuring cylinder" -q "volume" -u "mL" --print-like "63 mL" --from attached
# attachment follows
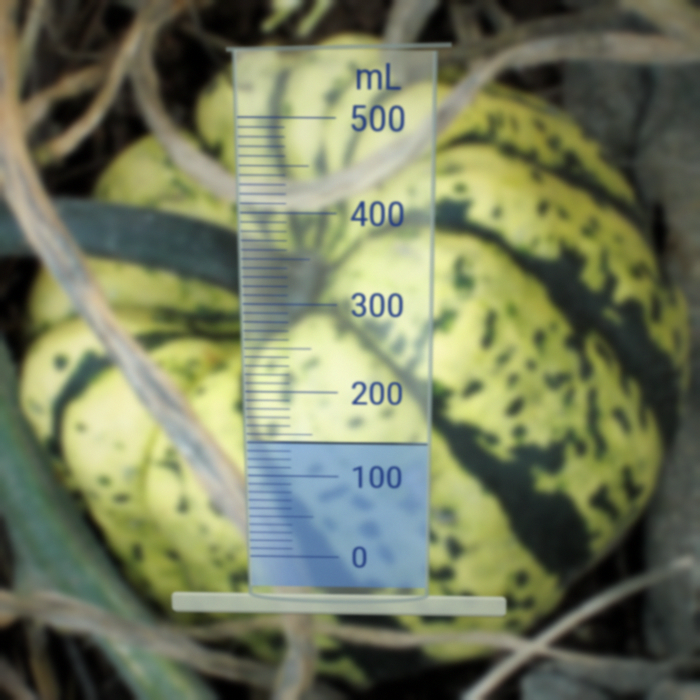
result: 140 mL
